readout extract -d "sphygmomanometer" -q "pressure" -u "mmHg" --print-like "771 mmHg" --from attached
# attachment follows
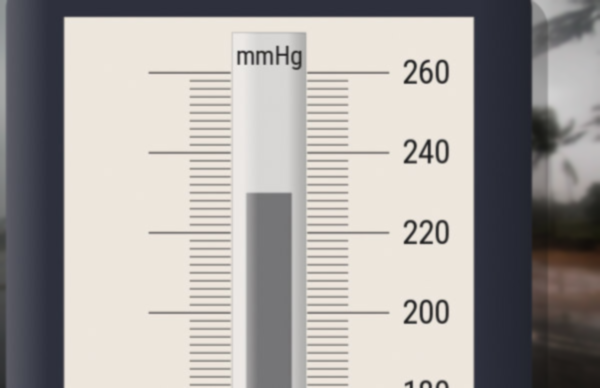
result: 230 mmHg
